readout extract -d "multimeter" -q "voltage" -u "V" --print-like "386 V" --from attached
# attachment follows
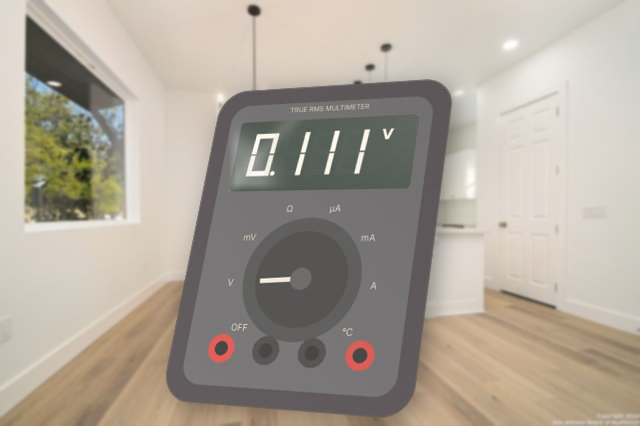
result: 0.111 V
